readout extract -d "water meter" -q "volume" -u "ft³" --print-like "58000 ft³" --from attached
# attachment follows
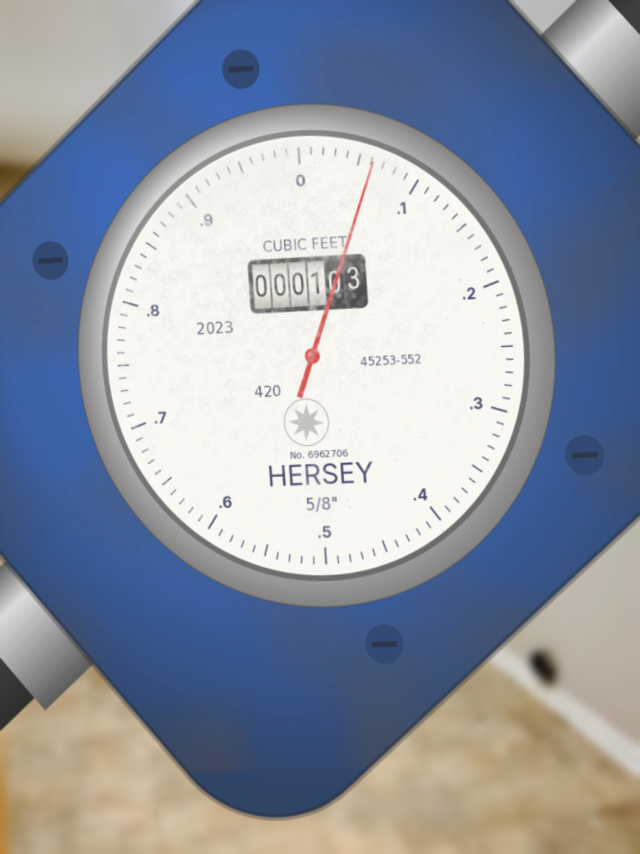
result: 103.06 ft³
